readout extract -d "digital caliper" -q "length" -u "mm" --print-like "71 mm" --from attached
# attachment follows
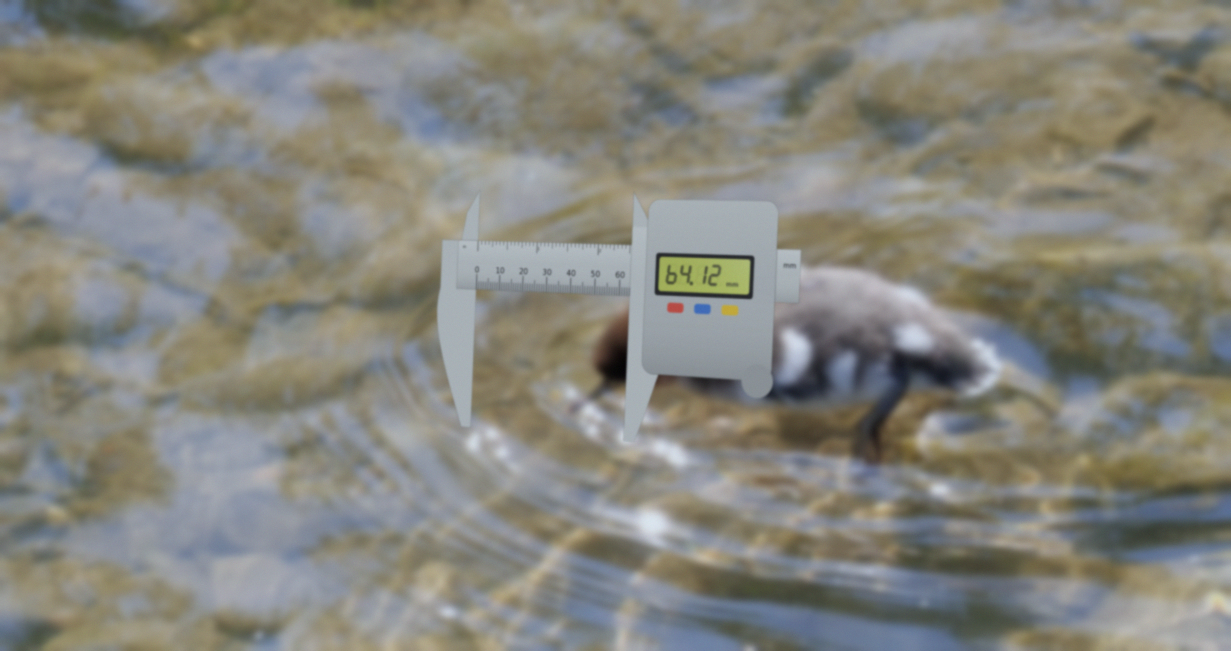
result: 64.12 mm
